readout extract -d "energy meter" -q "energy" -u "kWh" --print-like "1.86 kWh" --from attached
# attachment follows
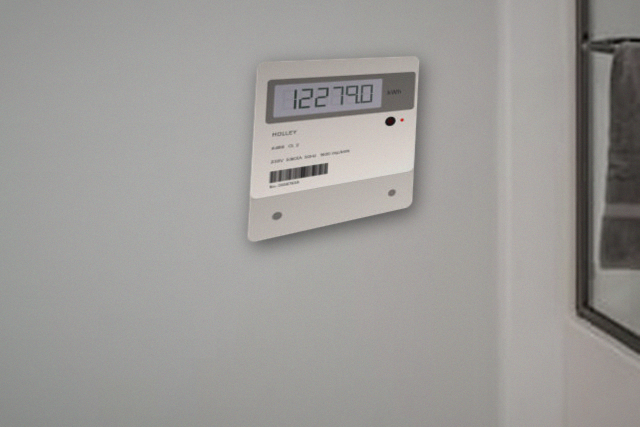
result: 12279.0 kWh
